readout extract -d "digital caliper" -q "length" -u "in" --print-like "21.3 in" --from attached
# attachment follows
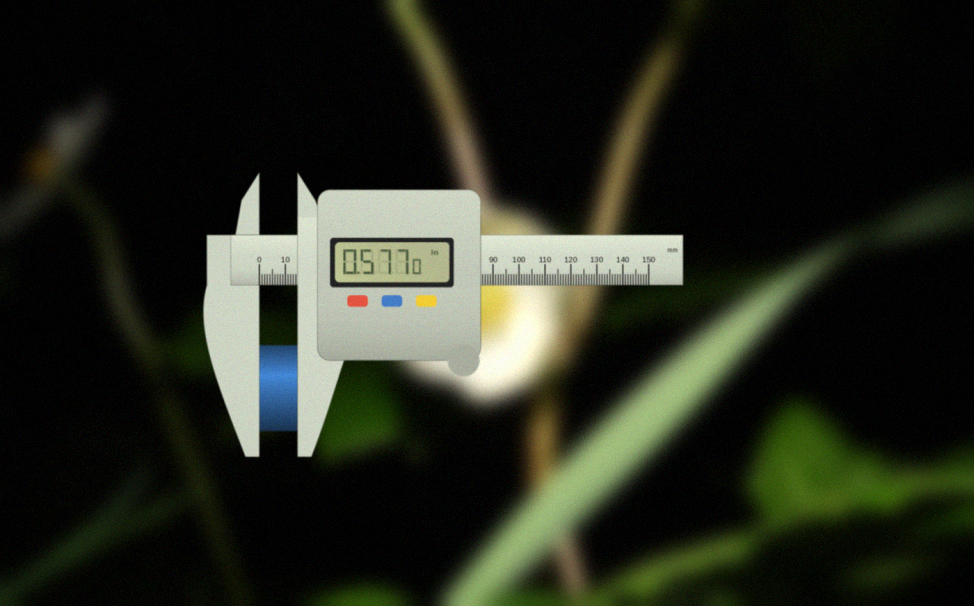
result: 0.5770 in
